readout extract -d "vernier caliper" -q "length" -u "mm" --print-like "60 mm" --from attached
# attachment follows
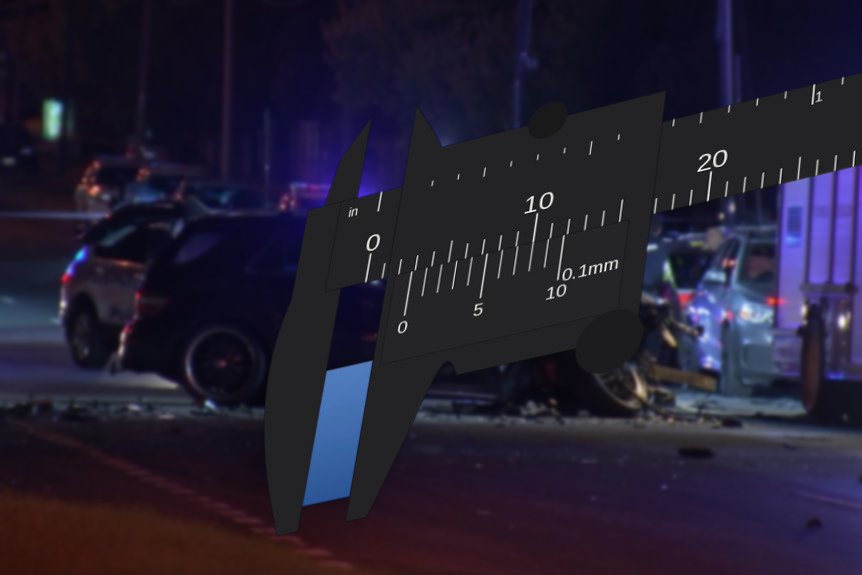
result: 2.8 mm
